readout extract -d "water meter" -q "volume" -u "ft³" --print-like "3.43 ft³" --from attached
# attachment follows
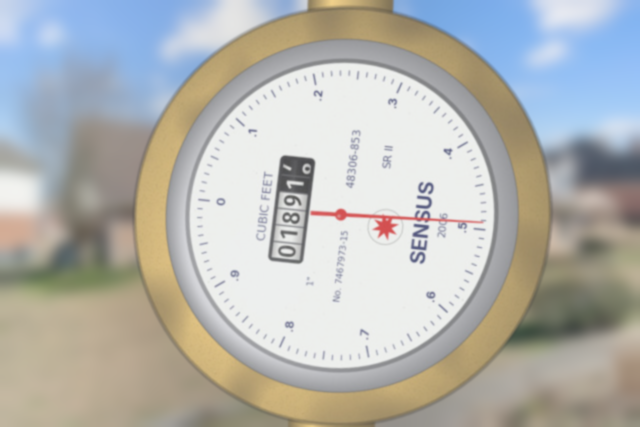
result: 18917.49 ft³
